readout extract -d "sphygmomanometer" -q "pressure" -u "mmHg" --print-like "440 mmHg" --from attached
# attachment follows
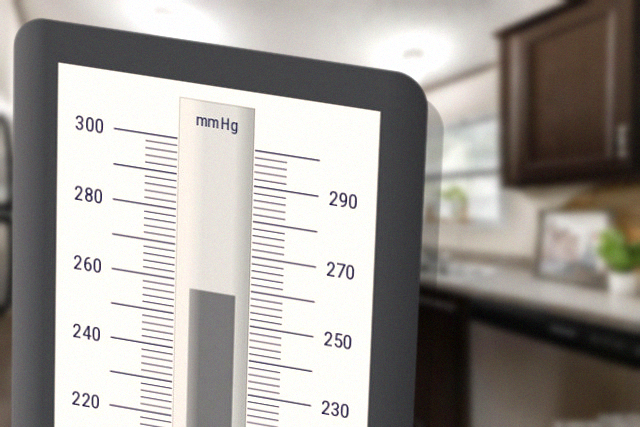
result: 258 mmHg
